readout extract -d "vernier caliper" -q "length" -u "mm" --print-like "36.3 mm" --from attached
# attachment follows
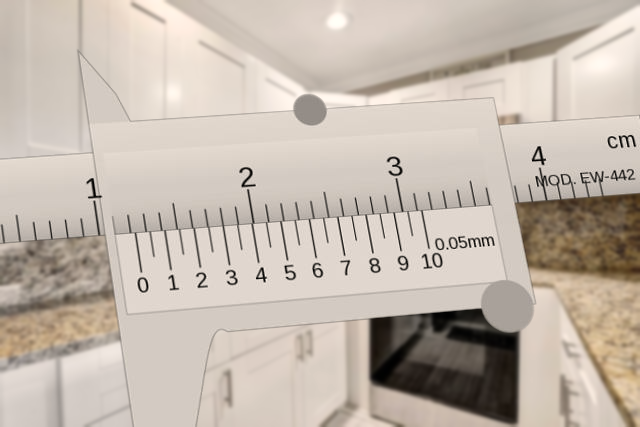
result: 12.3 mm
